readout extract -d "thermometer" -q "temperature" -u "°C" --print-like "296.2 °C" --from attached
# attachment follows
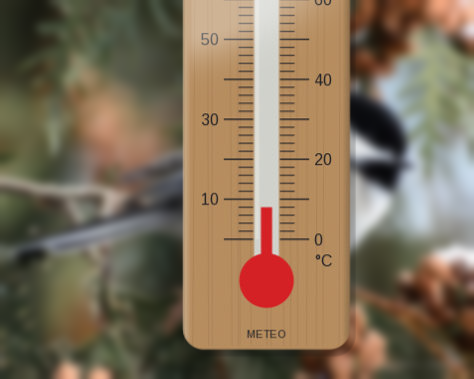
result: 8 °C
